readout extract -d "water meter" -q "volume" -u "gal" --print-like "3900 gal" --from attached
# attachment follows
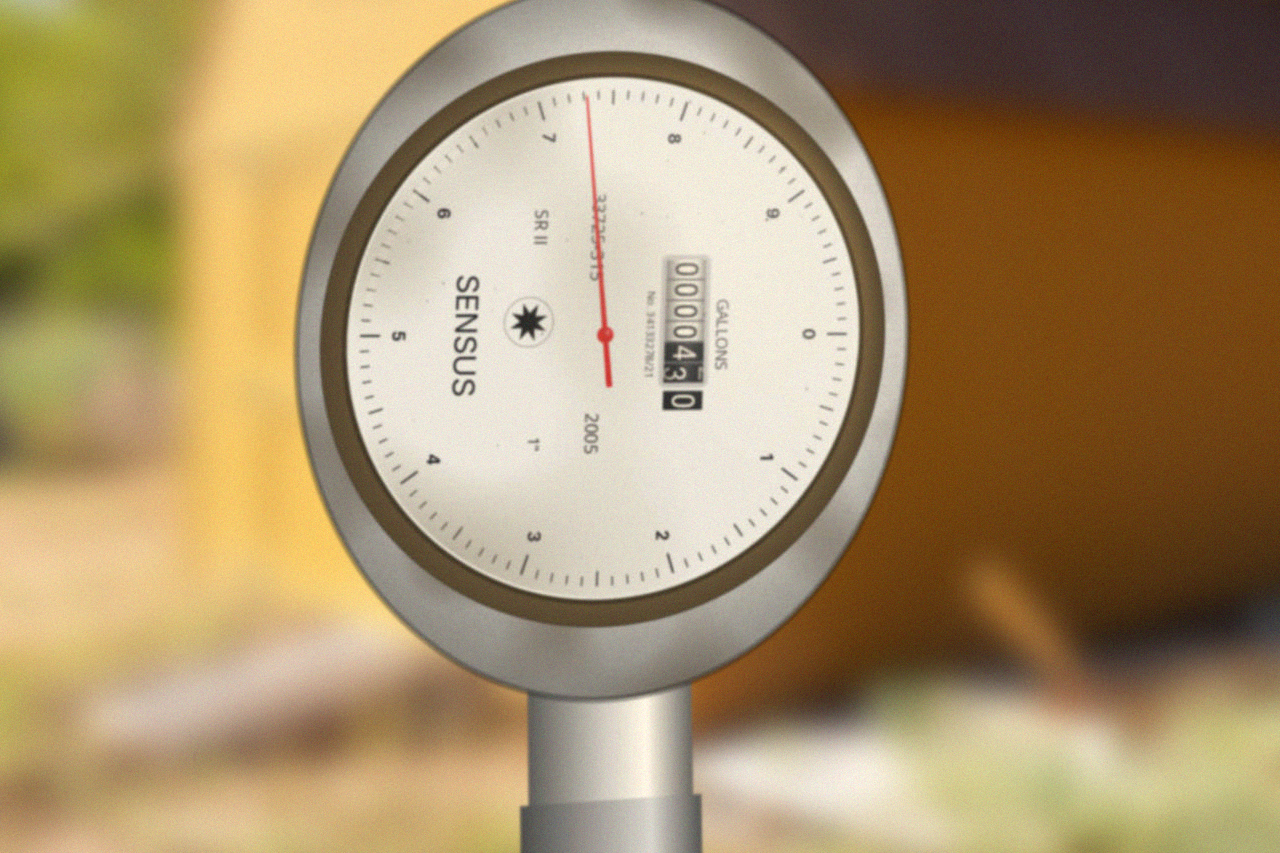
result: 427.3 gal
